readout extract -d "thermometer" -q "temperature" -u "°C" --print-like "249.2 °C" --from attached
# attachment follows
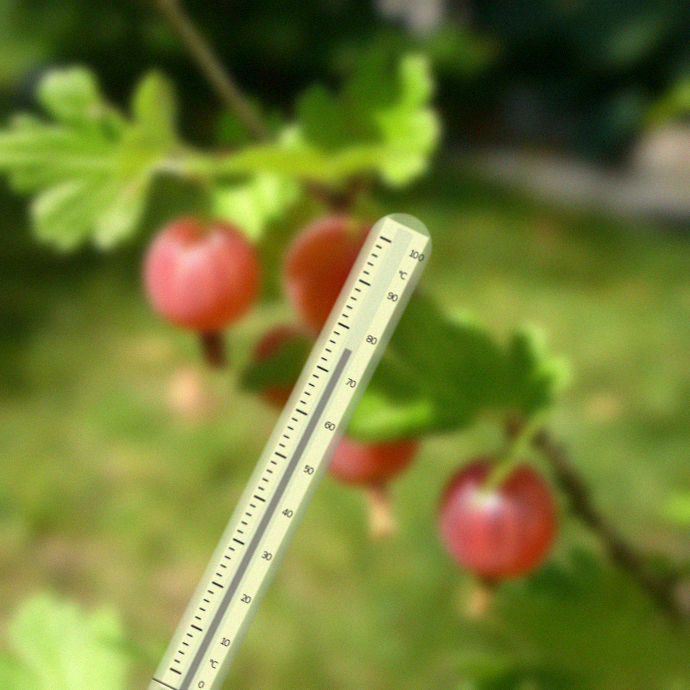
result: 76 °C
